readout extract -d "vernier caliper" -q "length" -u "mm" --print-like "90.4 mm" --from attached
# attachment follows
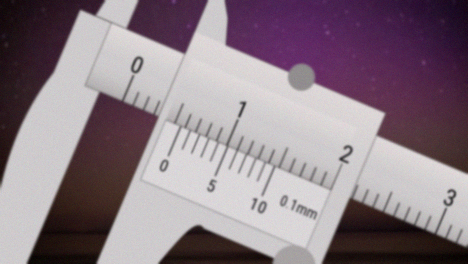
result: 5.6 mm
